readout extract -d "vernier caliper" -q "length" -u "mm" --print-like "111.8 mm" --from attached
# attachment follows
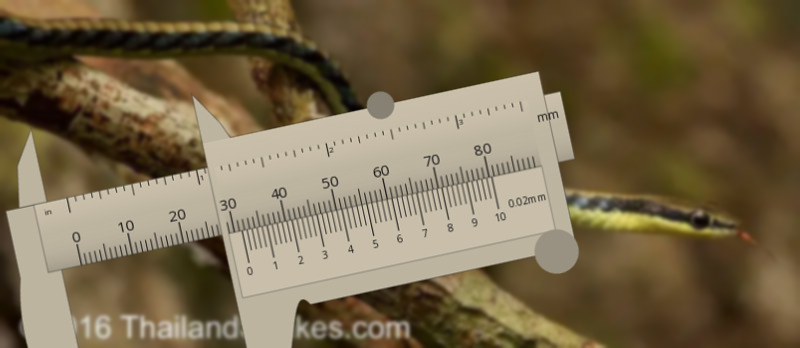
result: 31.5 mm
